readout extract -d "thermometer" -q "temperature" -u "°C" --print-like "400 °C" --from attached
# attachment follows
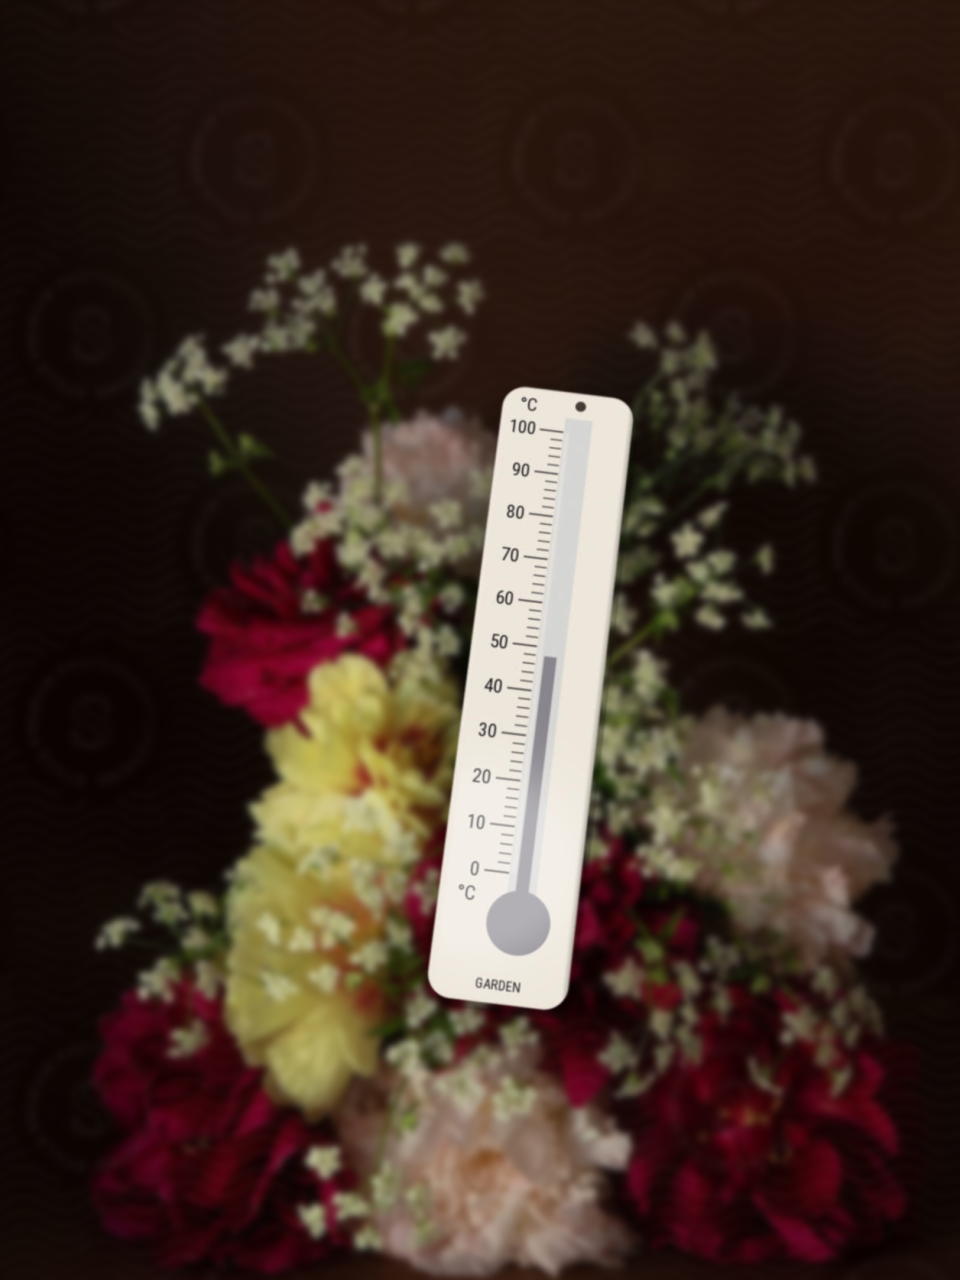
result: 48 °C
